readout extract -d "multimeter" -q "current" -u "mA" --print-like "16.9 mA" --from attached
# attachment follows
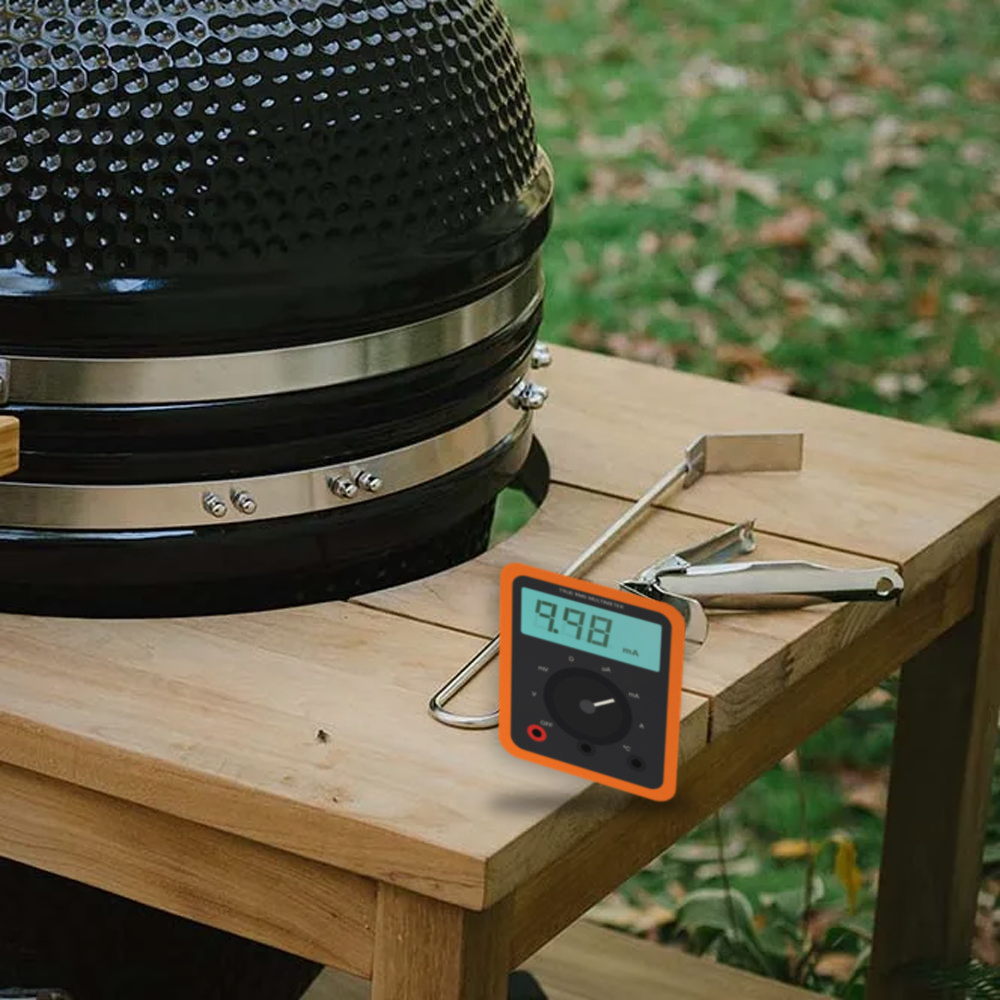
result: 9.98 mA
